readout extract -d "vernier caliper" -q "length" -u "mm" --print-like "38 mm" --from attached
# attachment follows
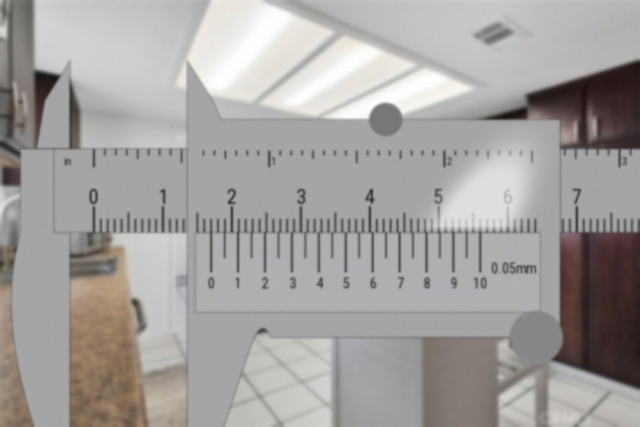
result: 17.0 mm
